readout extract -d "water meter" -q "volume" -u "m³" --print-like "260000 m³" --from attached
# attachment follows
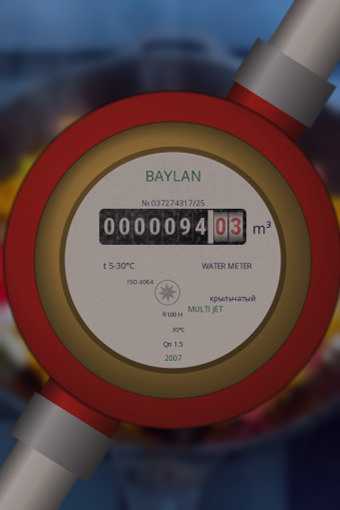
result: 94.03 m³
